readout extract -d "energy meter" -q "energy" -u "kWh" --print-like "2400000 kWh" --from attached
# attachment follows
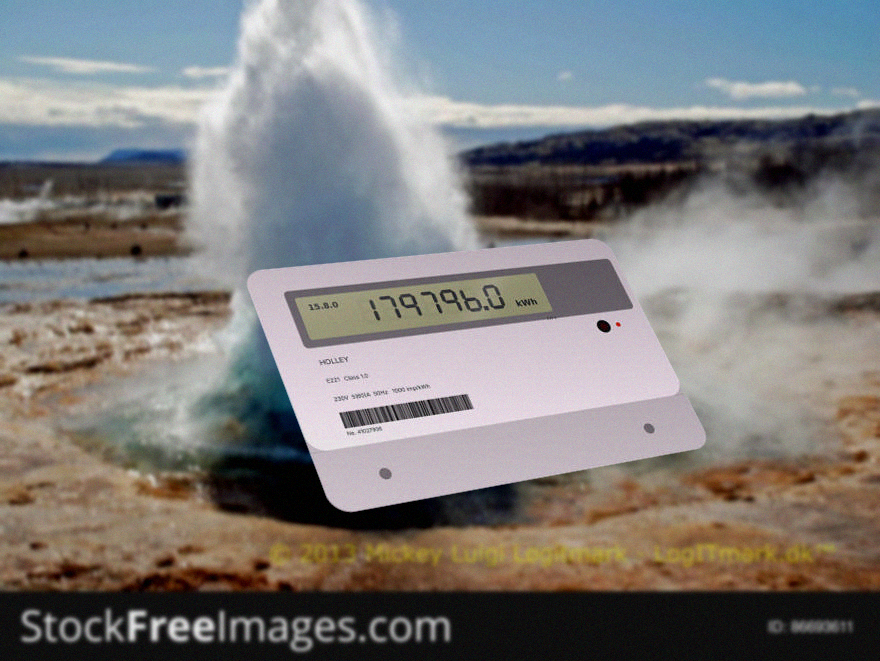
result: 179796.0 kWh
